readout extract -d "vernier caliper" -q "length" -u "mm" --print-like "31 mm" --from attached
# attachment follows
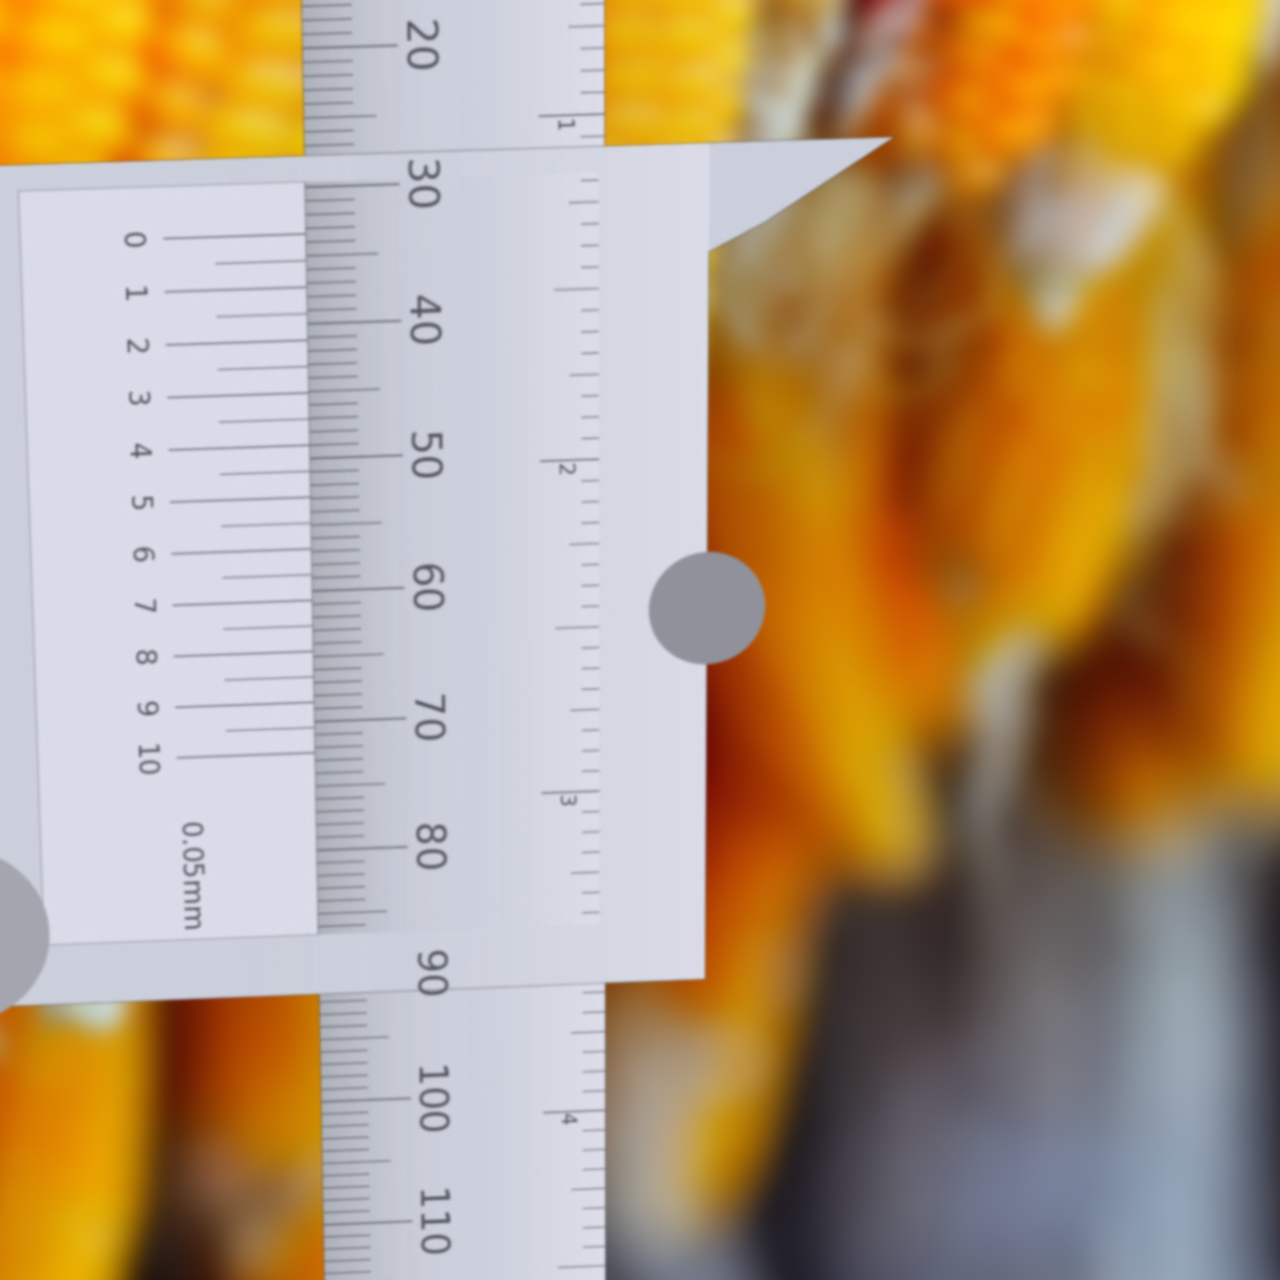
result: 33.4 mm
